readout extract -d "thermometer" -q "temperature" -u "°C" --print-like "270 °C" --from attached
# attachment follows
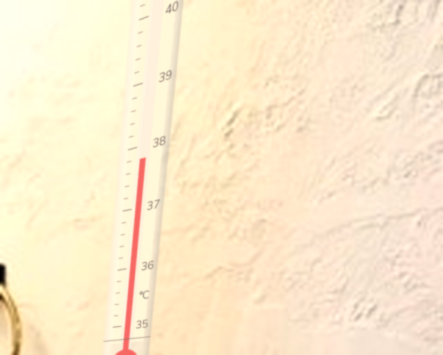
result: 37.8 °C
